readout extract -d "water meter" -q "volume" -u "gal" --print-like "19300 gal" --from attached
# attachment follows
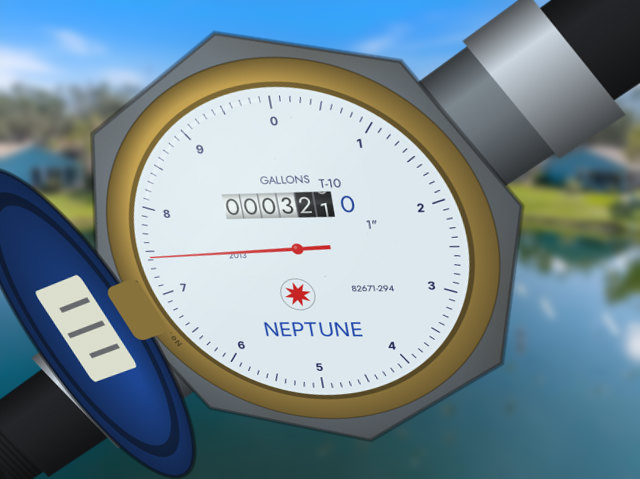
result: 3207.4 gal
